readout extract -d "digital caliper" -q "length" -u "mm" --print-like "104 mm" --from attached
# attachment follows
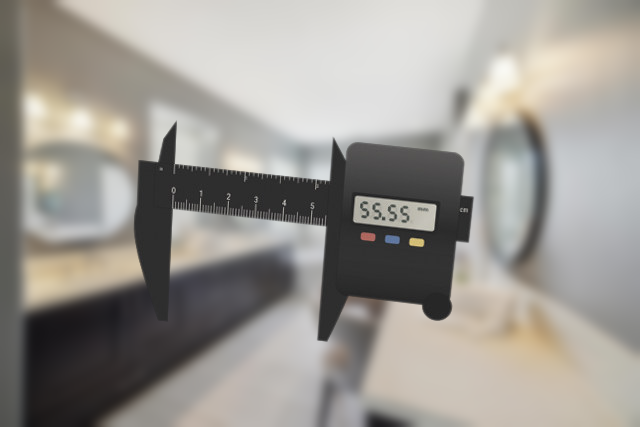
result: 55.55 mm
